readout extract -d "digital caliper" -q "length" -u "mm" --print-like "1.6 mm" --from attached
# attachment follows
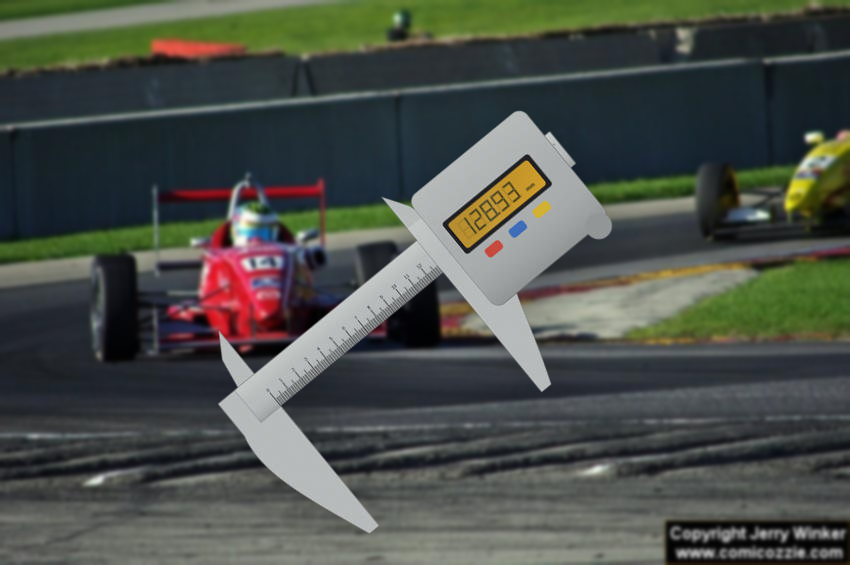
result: 128.93 mm
